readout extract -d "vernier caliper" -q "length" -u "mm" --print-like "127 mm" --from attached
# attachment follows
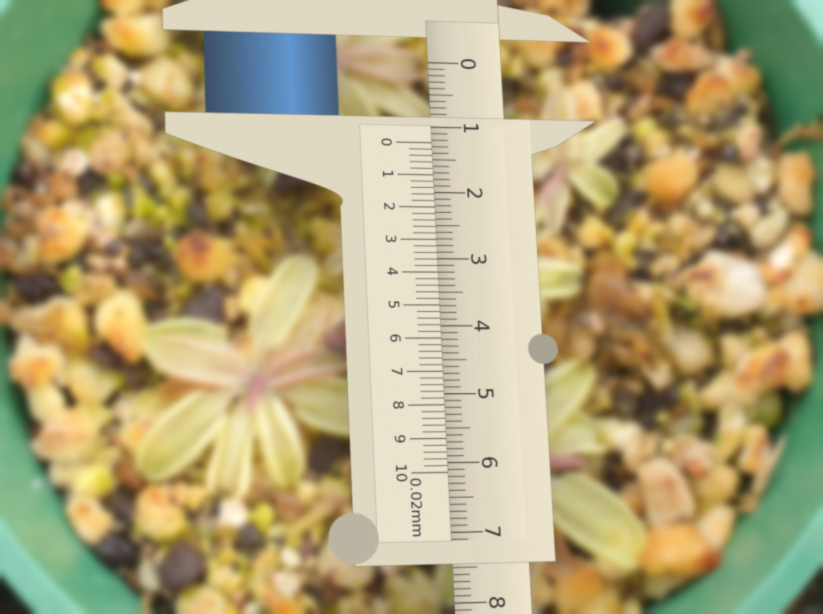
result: 12.4 mm
